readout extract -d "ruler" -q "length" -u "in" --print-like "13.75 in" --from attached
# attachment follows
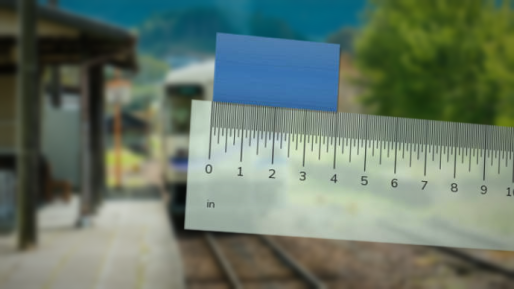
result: 4 in
